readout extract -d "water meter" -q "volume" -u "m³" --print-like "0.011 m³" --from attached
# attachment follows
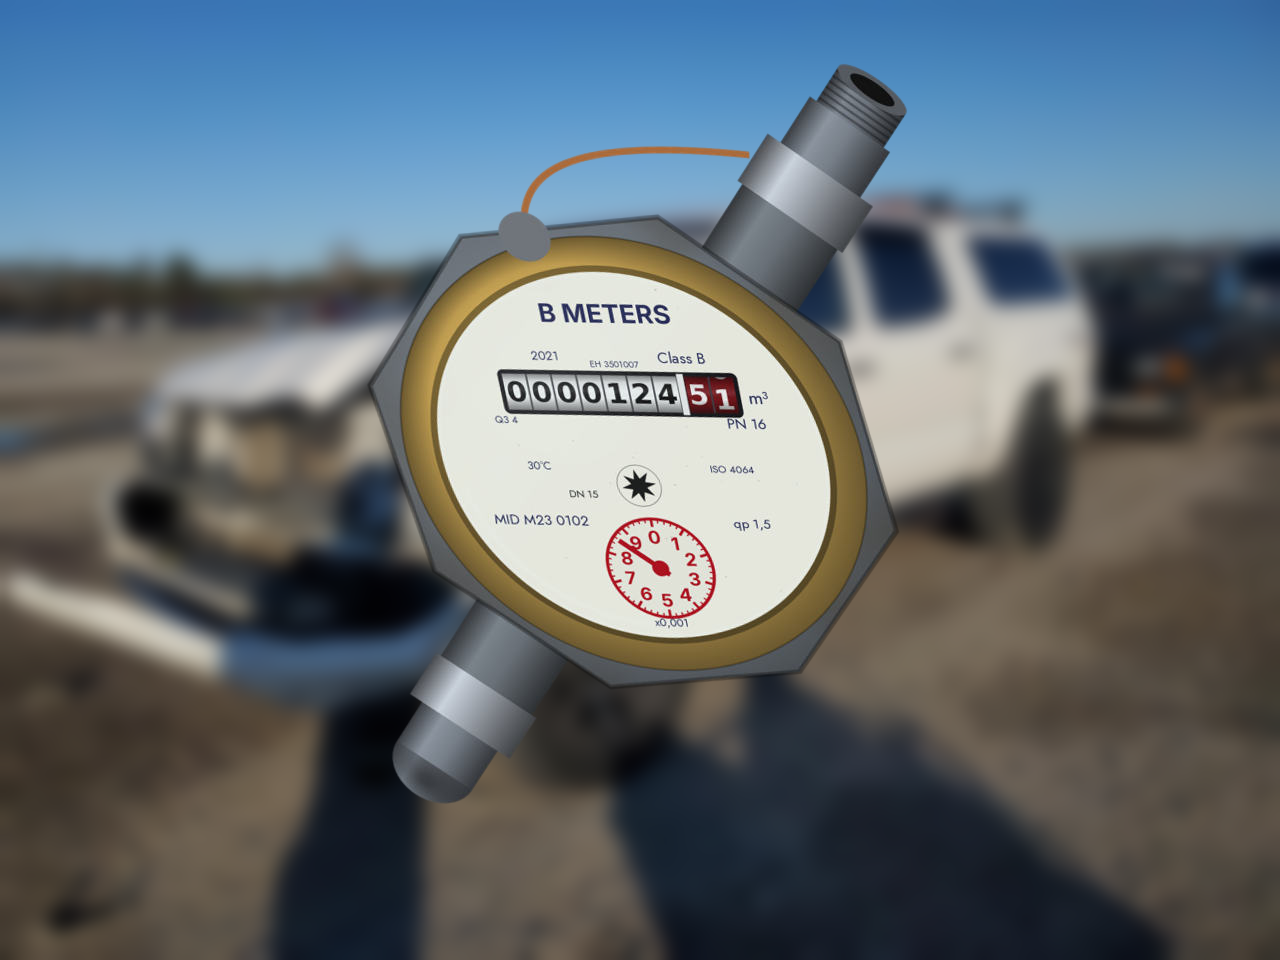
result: 124.508 m³
